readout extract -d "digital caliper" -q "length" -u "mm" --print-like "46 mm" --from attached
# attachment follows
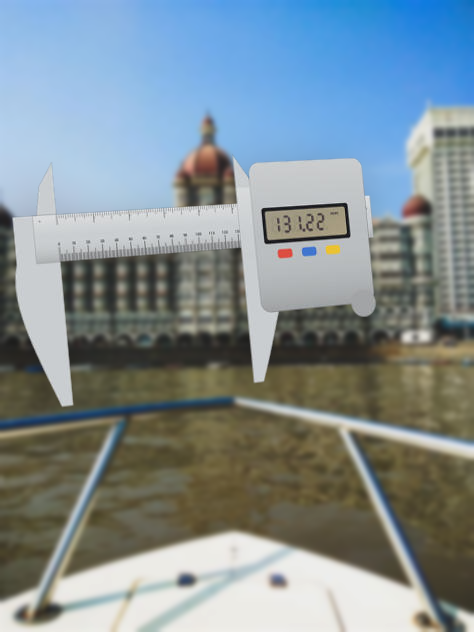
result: 131.22 mm
